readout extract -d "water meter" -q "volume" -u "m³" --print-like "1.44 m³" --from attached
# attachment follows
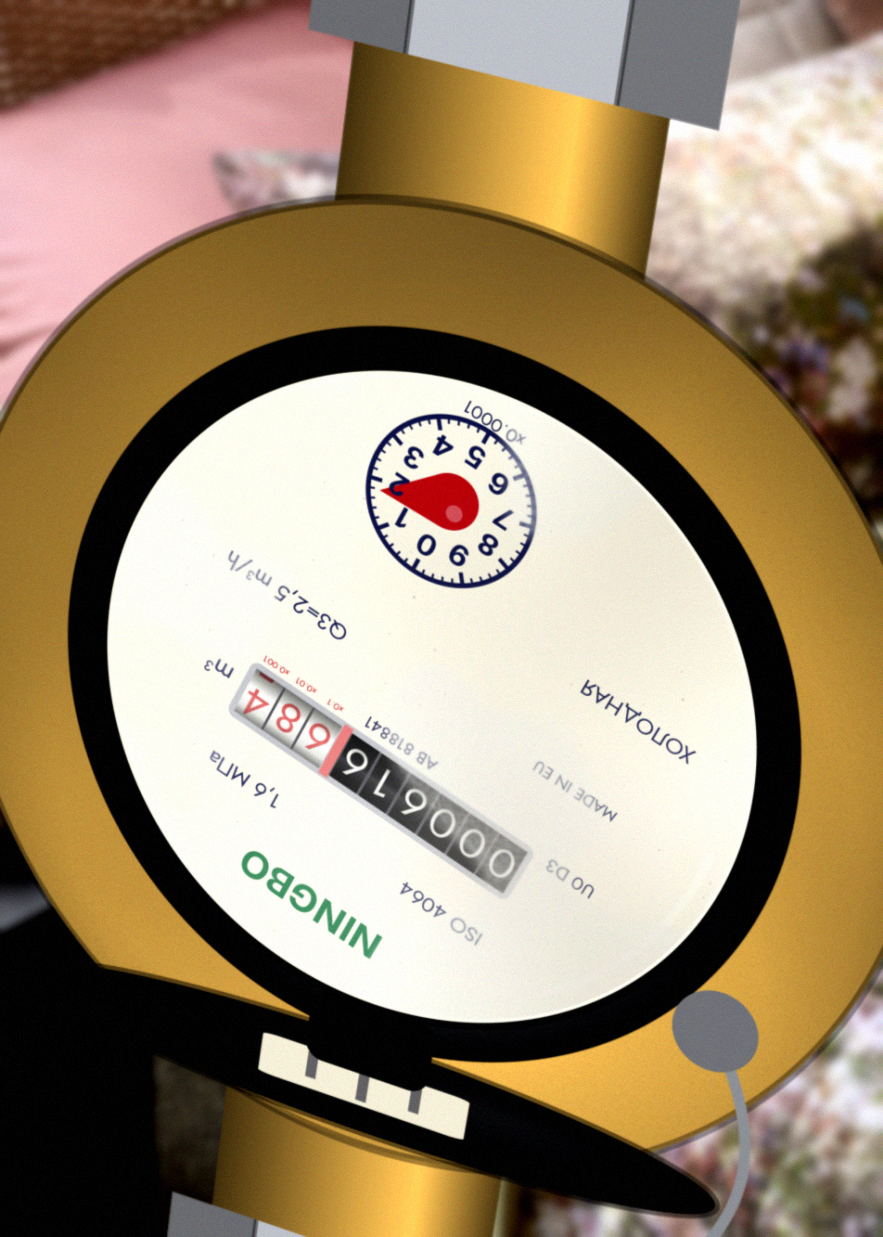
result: 616.6841 m³
